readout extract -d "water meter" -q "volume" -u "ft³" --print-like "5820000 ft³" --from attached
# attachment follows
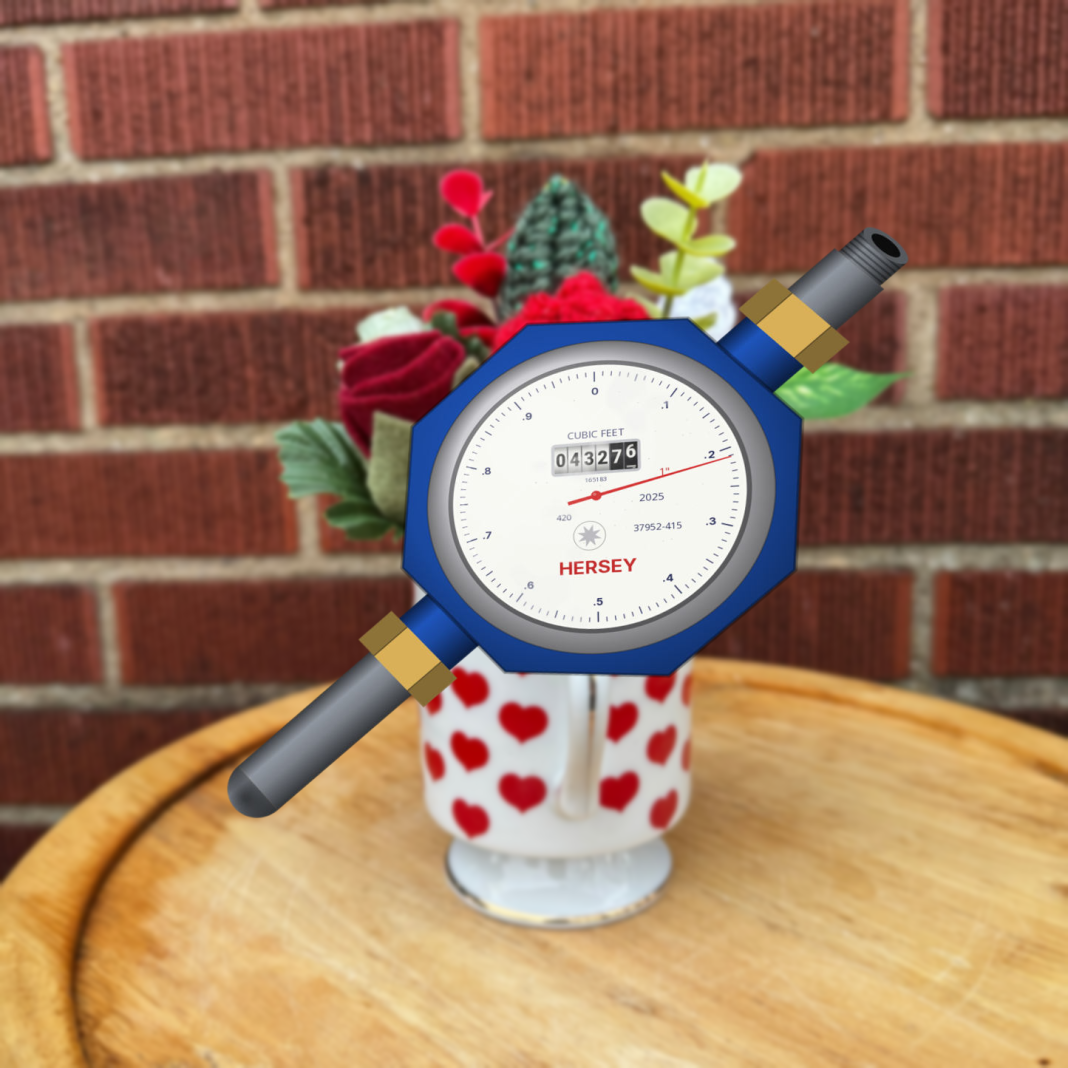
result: 43276.21 ft³
